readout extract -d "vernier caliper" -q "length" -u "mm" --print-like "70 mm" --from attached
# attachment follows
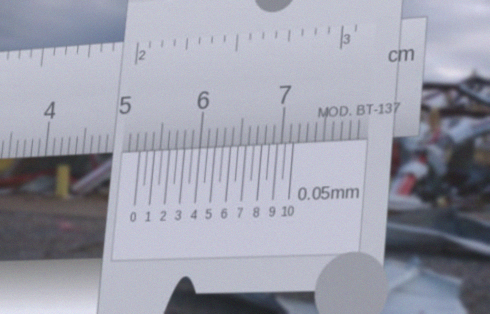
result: 52.4 mm
